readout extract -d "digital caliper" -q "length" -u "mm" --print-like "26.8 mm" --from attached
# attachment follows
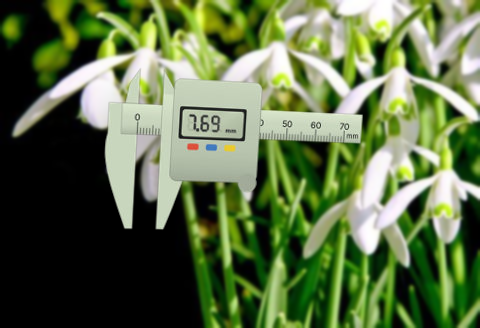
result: 7.69 mm
